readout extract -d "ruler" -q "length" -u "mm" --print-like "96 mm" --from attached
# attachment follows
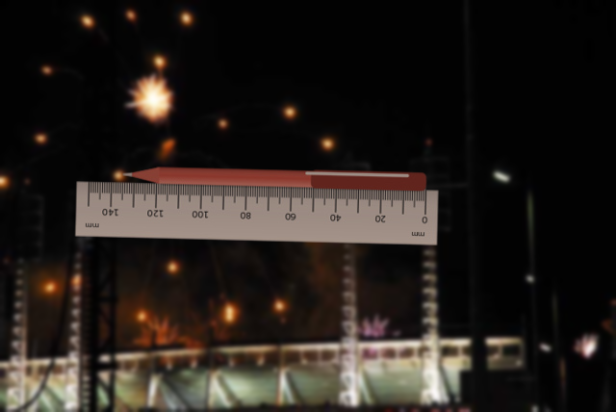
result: 135 mm
